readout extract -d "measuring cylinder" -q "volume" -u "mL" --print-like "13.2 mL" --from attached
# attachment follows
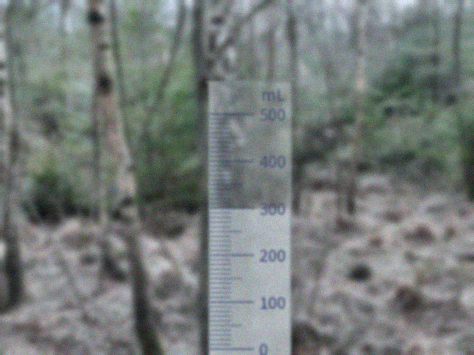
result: 300 mL
